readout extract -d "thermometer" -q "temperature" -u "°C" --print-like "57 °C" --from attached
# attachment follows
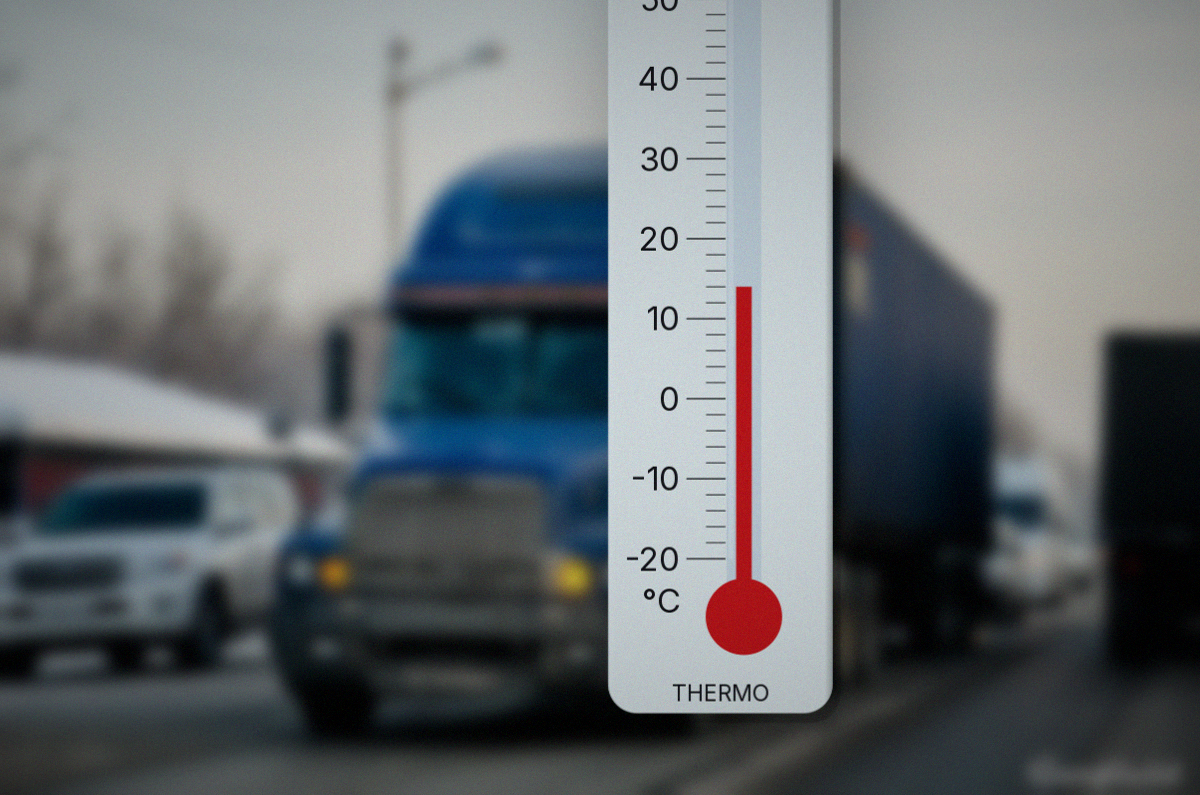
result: 14 °C
